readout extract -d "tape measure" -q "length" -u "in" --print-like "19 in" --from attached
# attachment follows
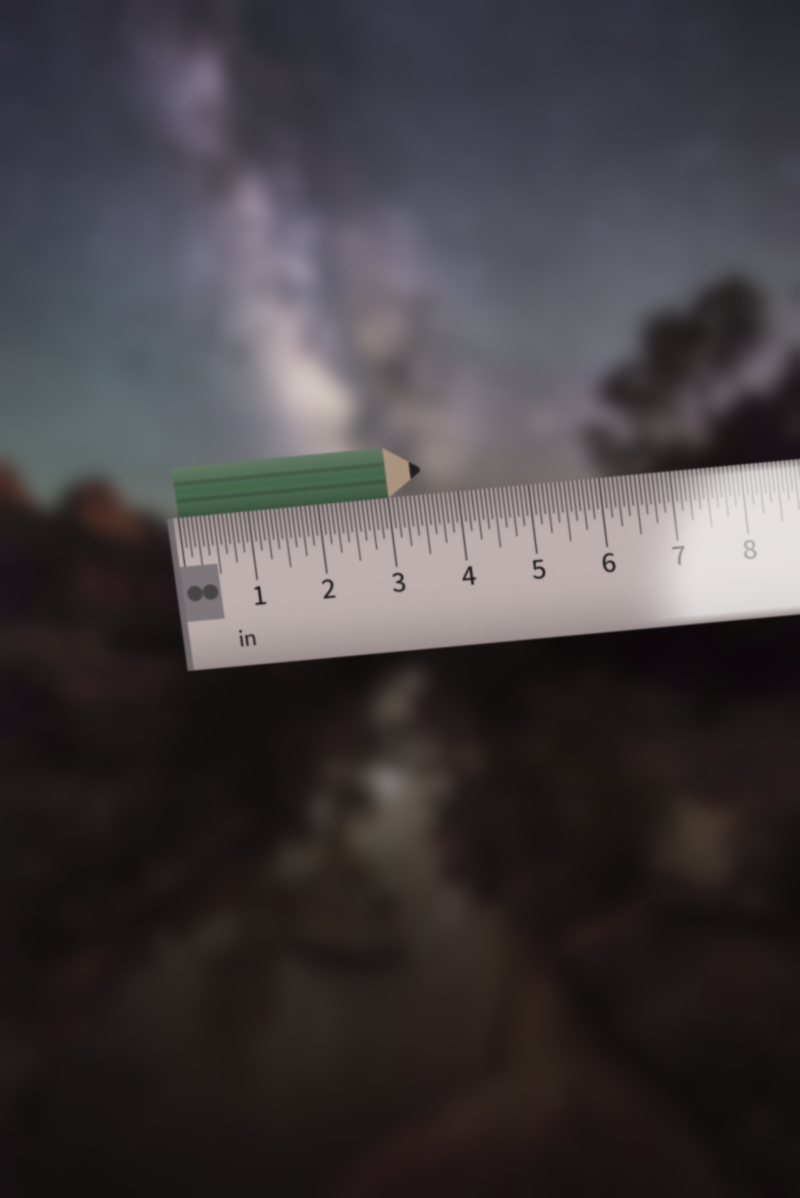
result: 3.5 in
